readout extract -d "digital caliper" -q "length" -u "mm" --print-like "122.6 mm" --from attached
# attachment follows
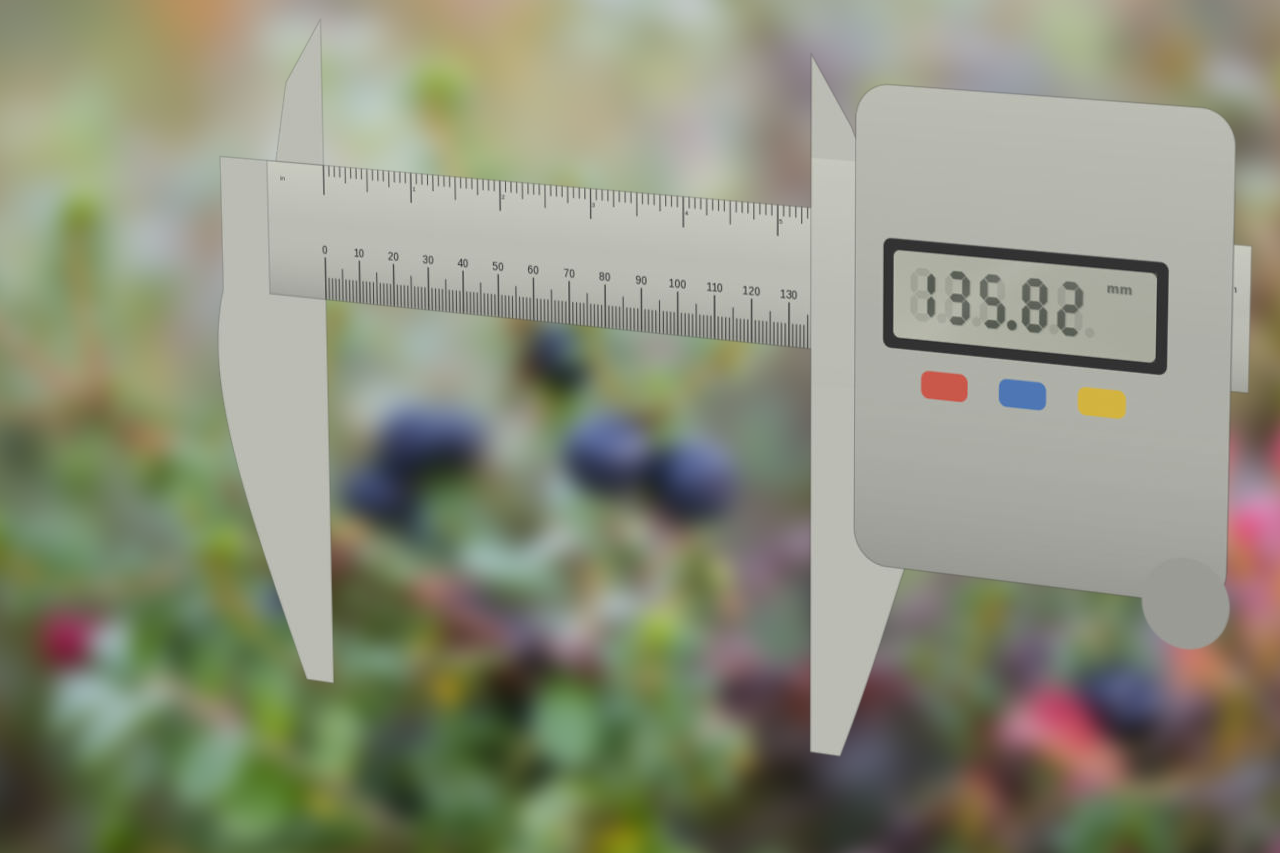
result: 135.82 mm
